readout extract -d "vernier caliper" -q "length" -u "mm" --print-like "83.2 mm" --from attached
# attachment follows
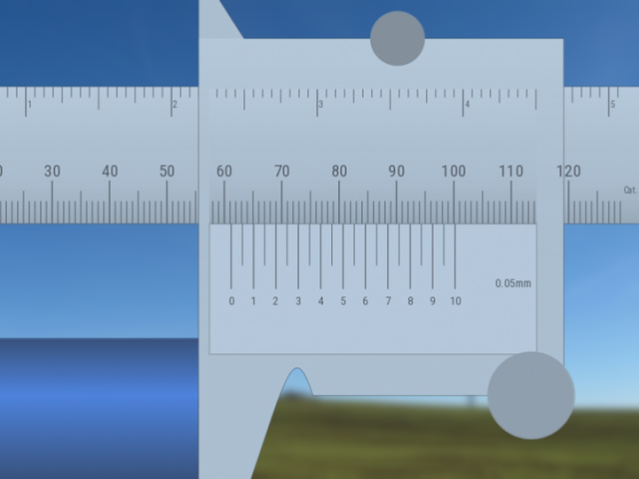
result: 61.2 mm
